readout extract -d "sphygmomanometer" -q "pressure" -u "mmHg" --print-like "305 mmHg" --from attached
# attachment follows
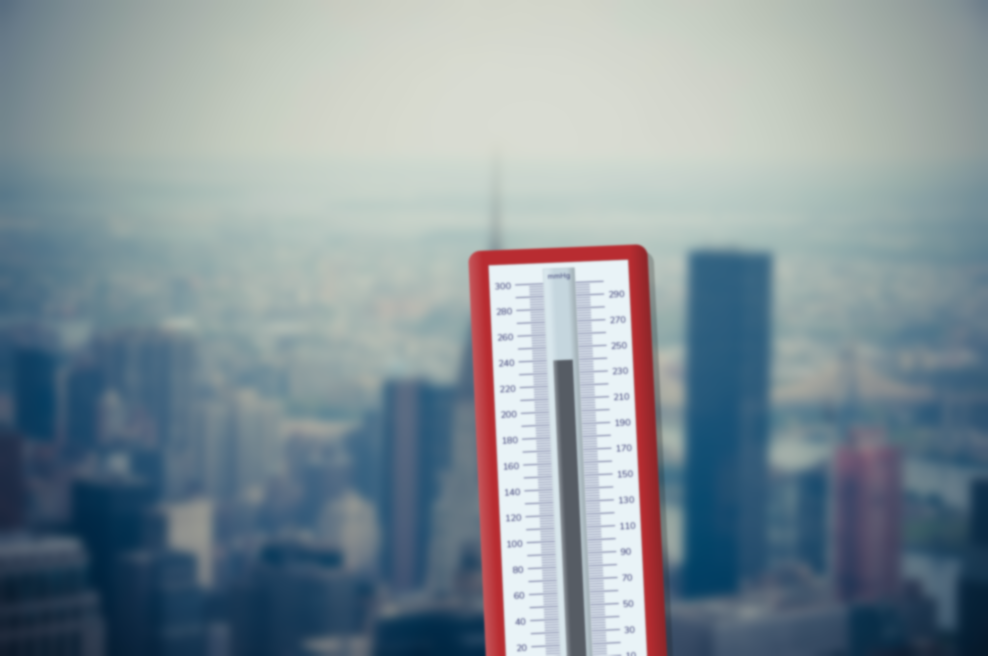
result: 240 mmHg
